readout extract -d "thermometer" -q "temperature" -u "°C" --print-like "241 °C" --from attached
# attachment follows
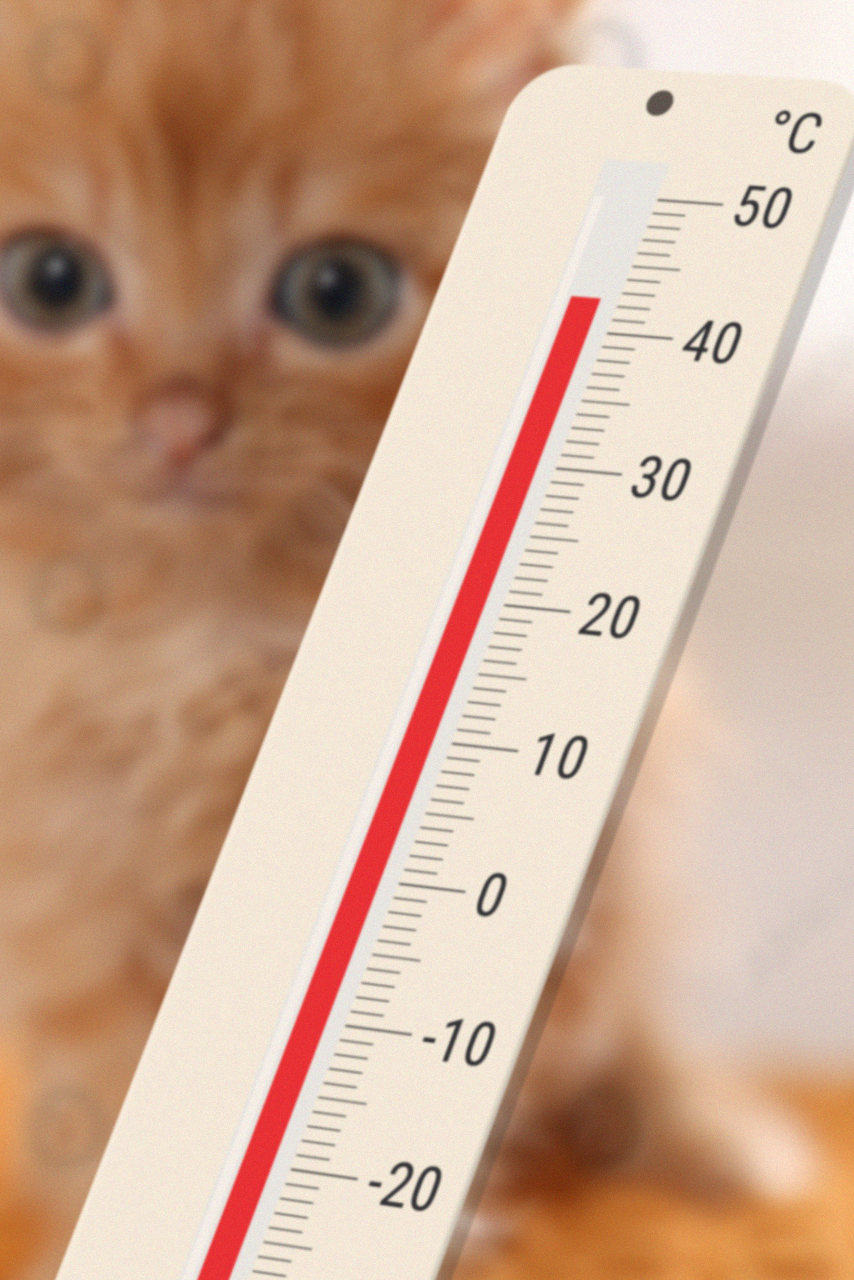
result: 42.5 °C
